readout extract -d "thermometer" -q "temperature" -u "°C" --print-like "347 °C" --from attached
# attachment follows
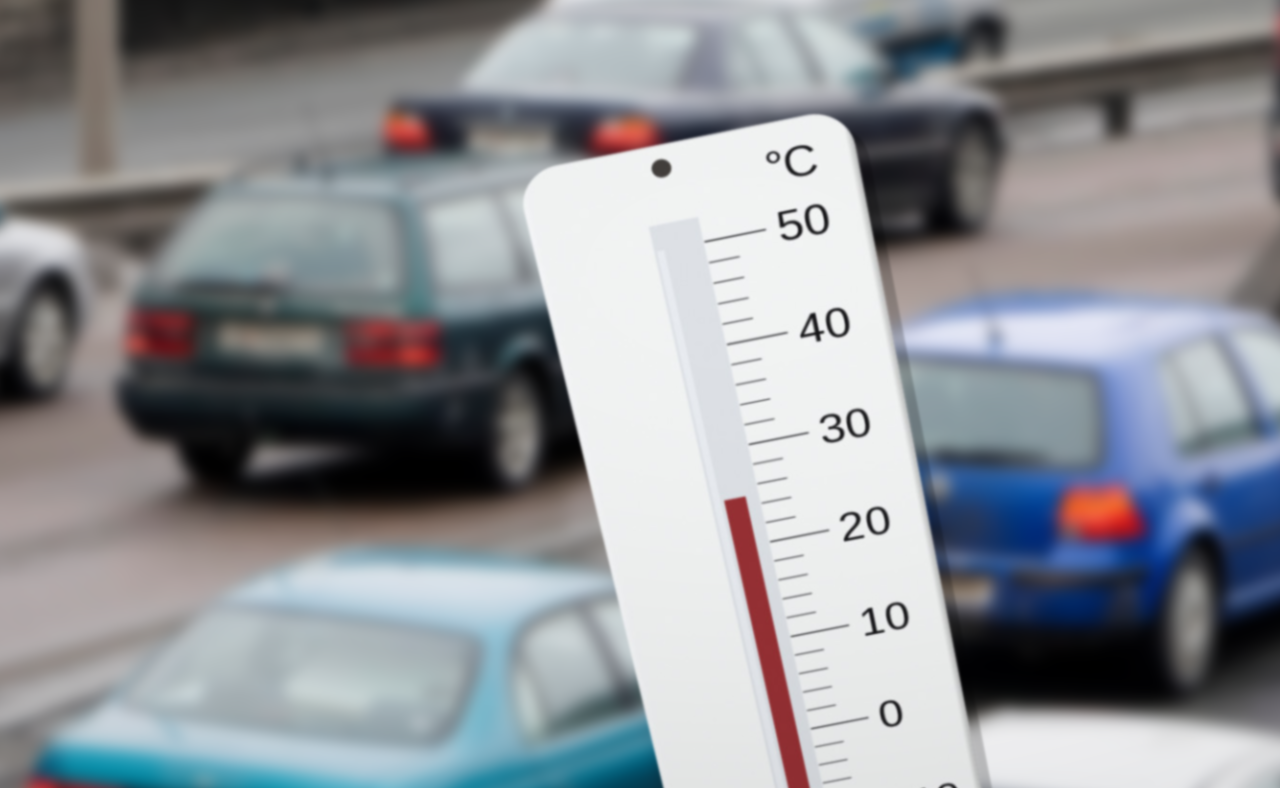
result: 25 °C
